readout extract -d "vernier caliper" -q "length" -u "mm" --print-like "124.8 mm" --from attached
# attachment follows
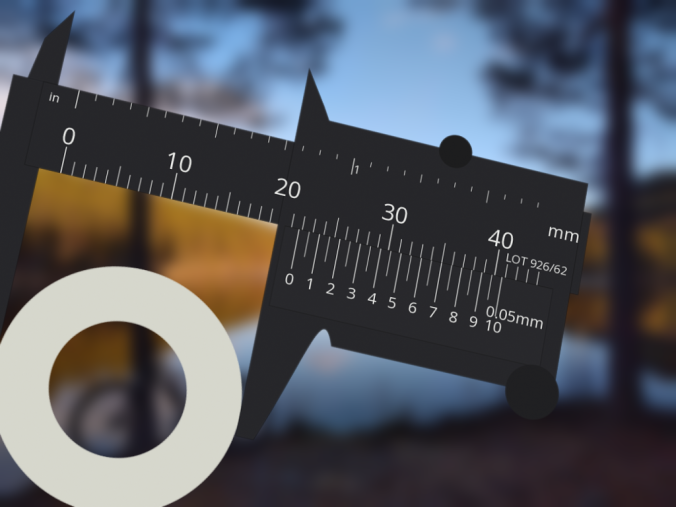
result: 21.7 mm
